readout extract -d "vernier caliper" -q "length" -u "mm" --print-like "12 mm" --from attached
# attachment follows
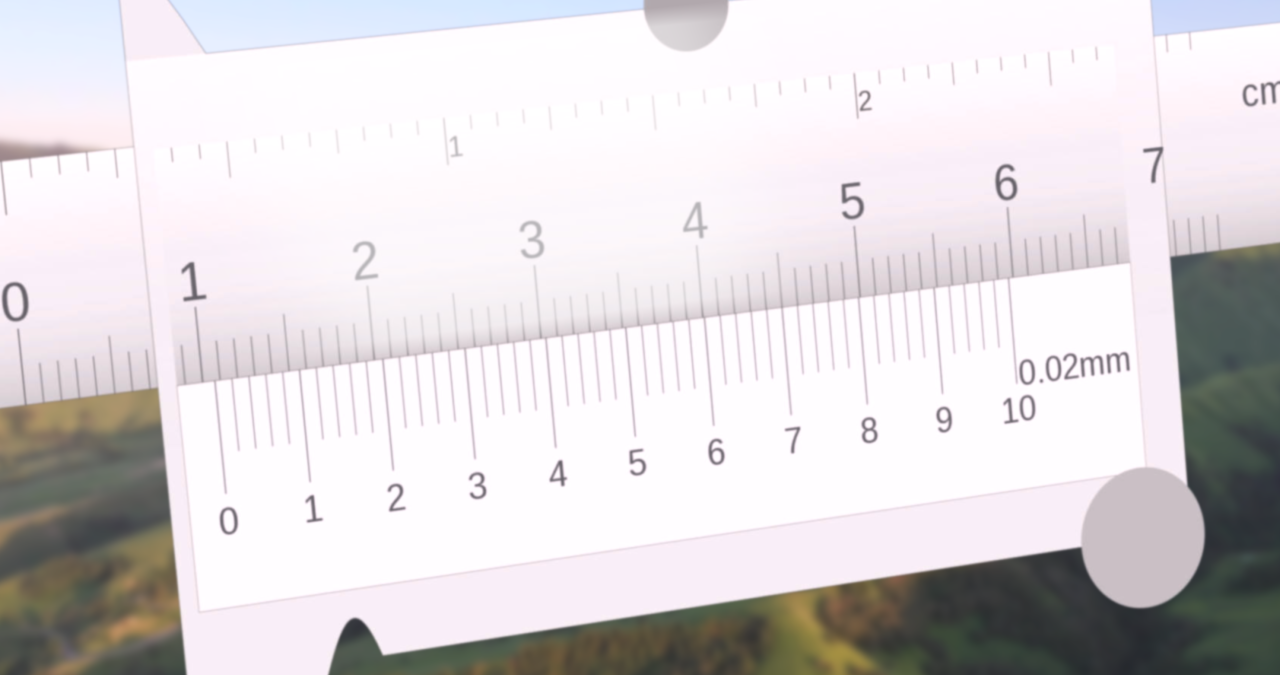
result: 10.7 mm
